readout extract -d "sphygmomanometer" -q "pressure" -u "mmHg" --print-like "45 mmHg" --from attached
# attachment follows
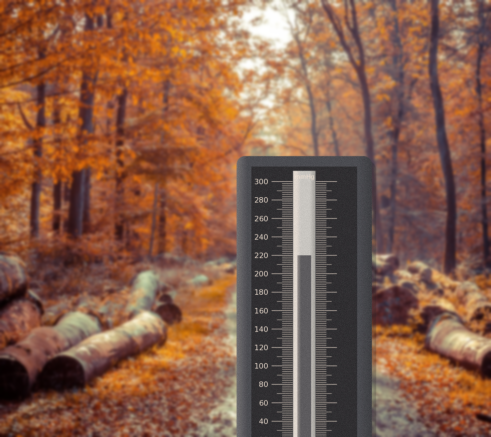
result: 220 mmHg
